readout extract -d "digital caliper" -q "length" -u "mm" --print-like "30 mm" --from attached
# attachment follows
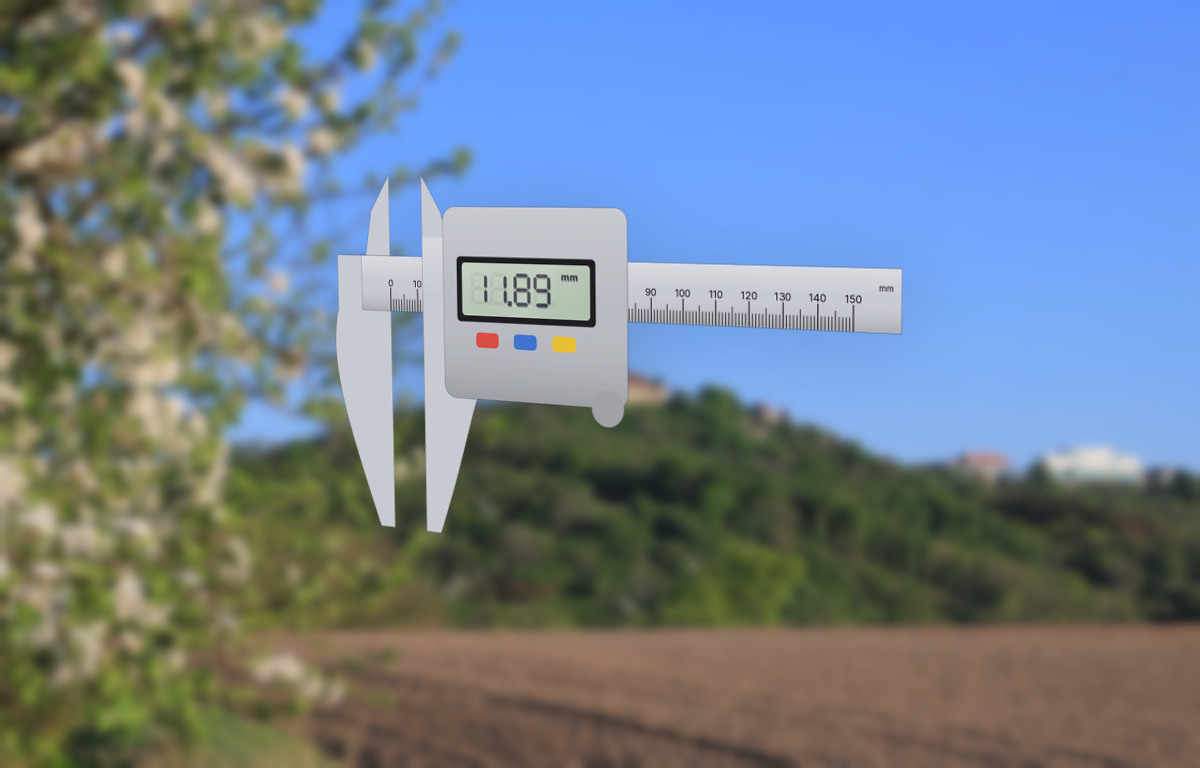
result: 11.89 mm
